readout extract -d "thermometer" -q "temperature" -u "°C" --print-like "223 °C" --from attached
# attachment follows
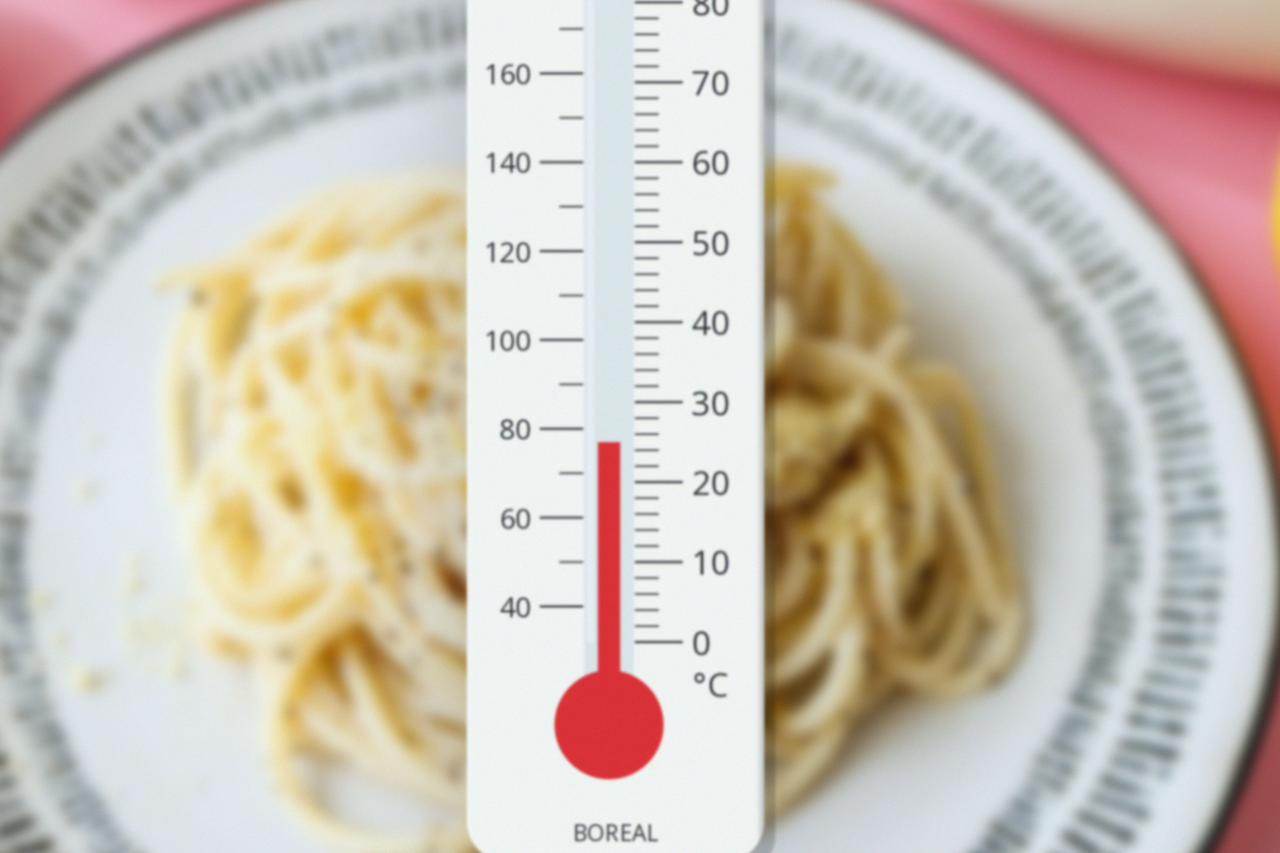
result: 25 °C
